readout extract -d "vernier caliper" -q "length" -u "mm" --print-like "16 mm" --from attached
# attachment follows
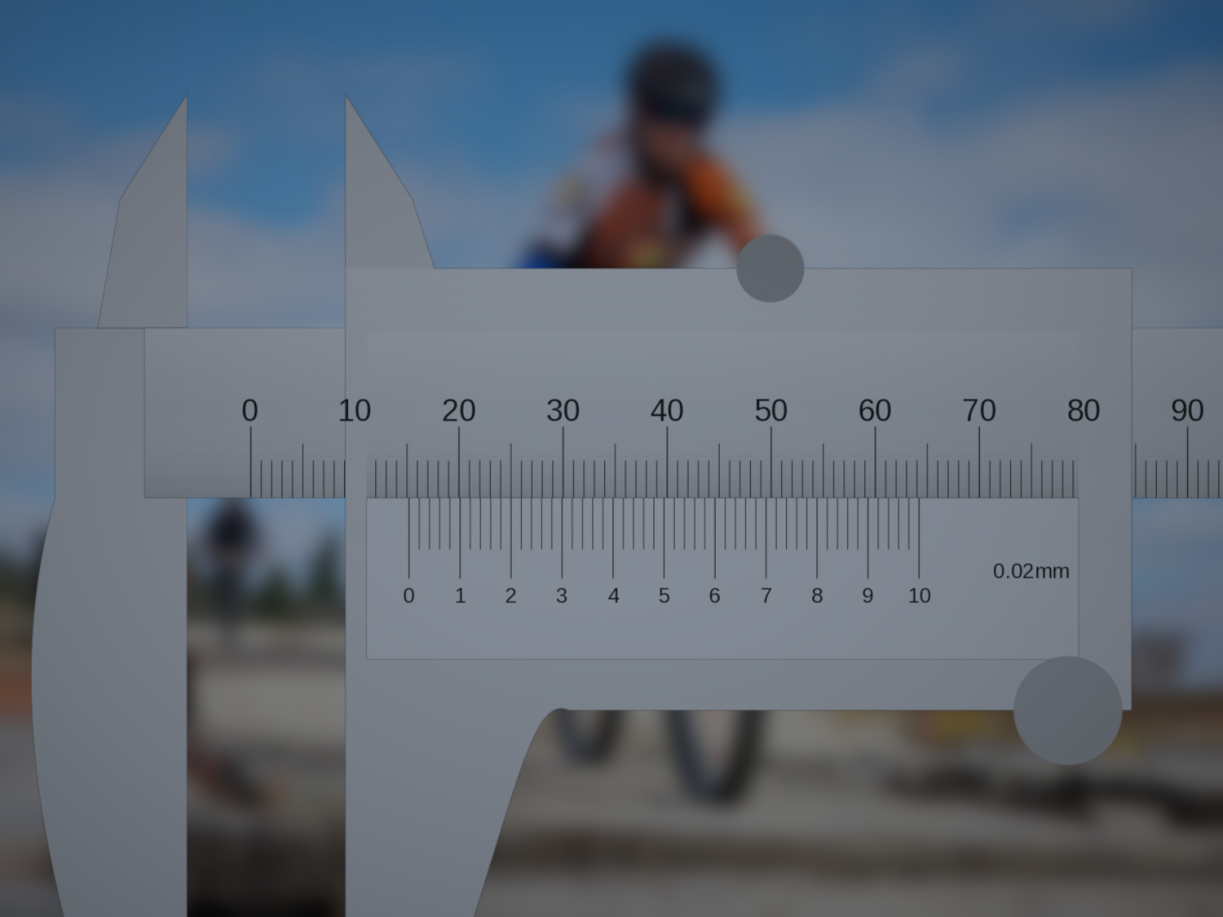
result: 15.2 mm
